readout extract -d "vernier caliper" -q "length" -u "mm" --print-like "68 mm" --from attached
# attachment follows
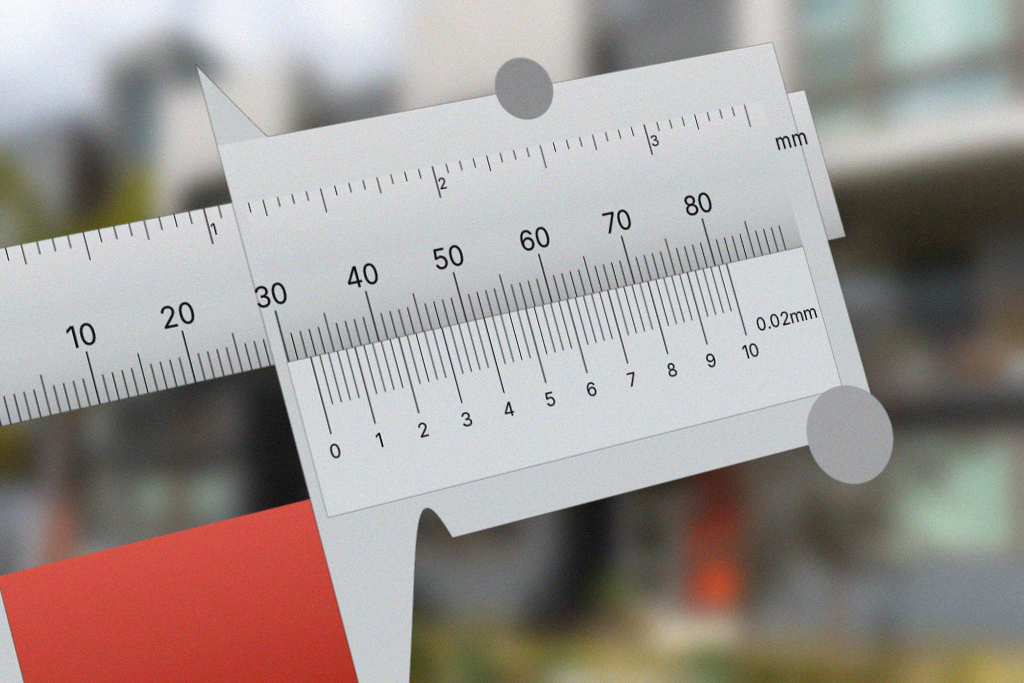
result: 32.4 mm
